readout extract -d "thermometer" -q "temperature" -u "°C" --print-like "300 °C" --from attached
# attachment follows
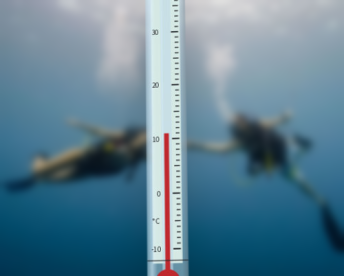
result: 11 °C
